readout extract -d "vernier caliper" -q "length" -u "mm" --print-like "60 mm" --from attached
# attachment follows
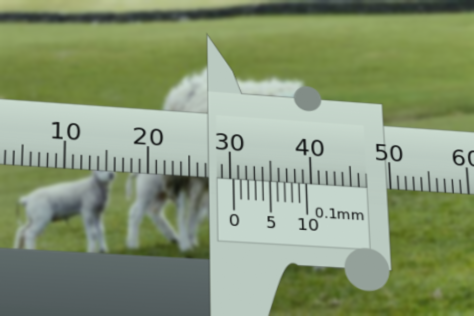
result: 30.4 mm
